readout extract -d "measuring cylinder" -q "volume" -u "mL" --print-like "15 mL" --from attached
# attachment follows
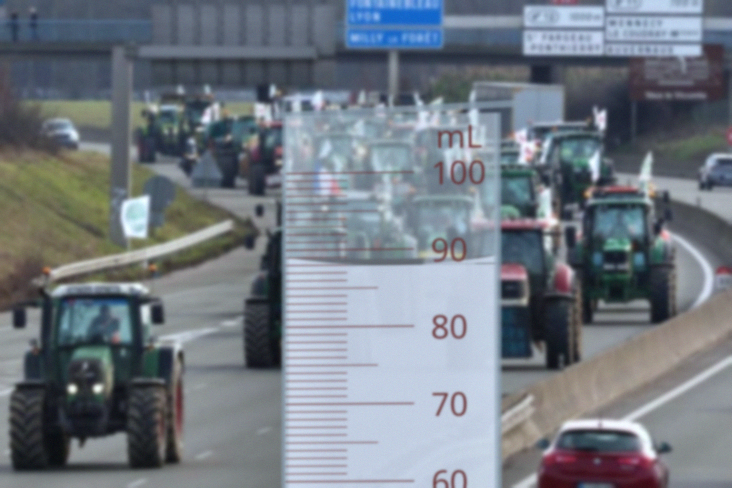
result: 88 mL
